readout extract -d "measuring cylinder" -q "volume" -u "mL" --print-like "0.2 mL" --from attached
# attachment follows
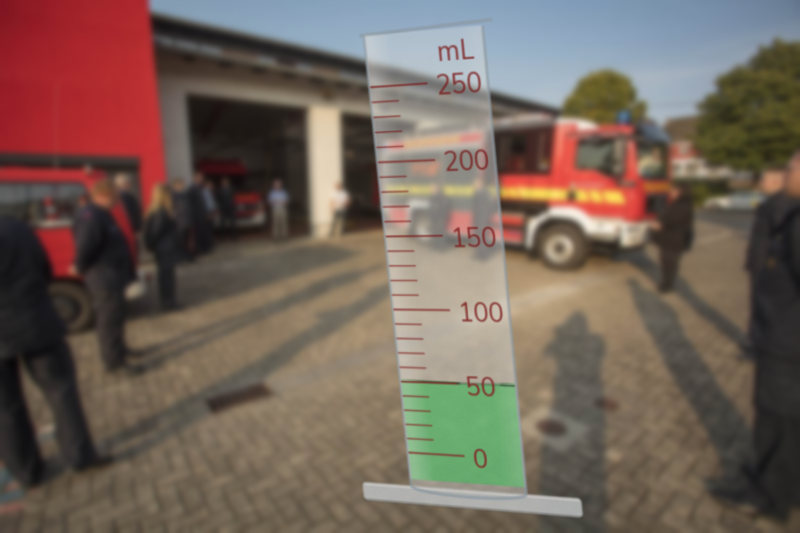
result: 50 mL
